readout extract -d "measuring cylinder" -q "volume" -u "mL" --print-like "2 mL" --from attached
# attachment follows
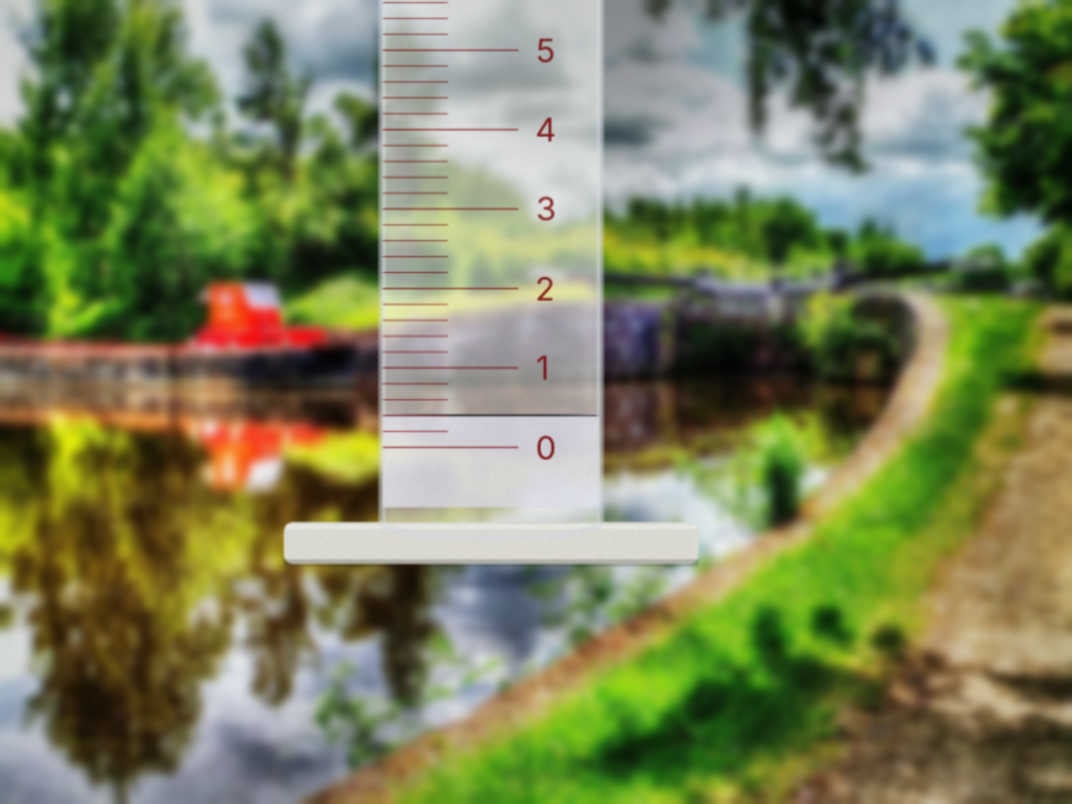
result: 0.4 mL
